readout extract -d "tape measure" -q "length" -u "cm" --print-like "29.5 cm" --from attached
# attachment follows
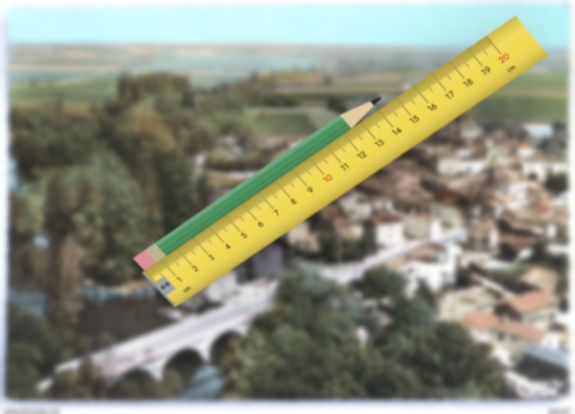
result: 14.5 cm
